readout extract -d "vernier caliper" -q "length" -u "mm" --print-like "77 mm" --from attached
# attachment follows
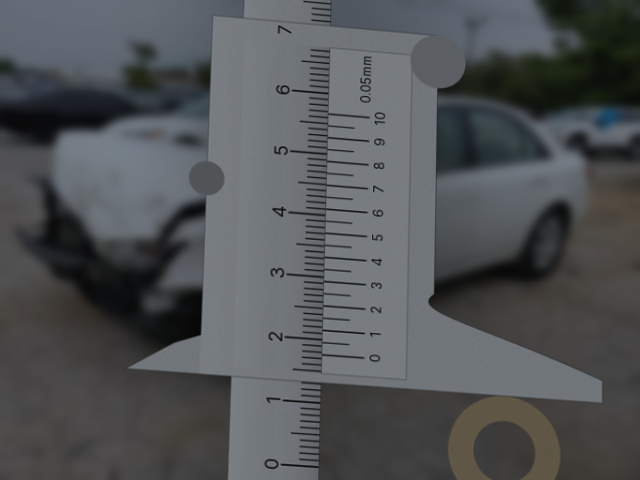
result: 17.6 mm
